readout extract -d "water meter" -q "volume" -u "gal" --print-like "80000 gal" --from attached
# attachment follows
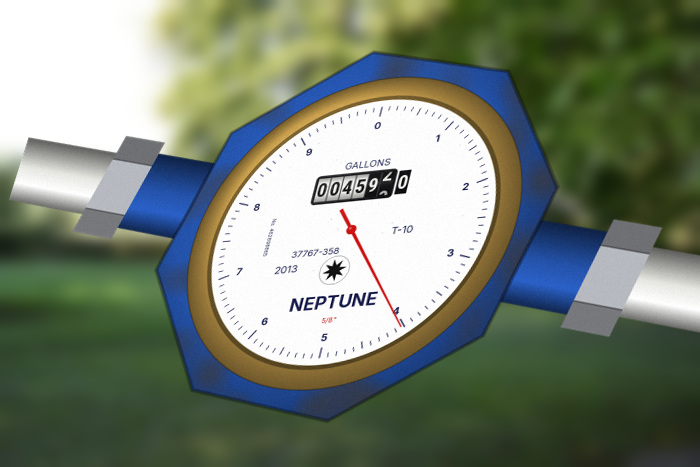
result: 45924.0 gal
